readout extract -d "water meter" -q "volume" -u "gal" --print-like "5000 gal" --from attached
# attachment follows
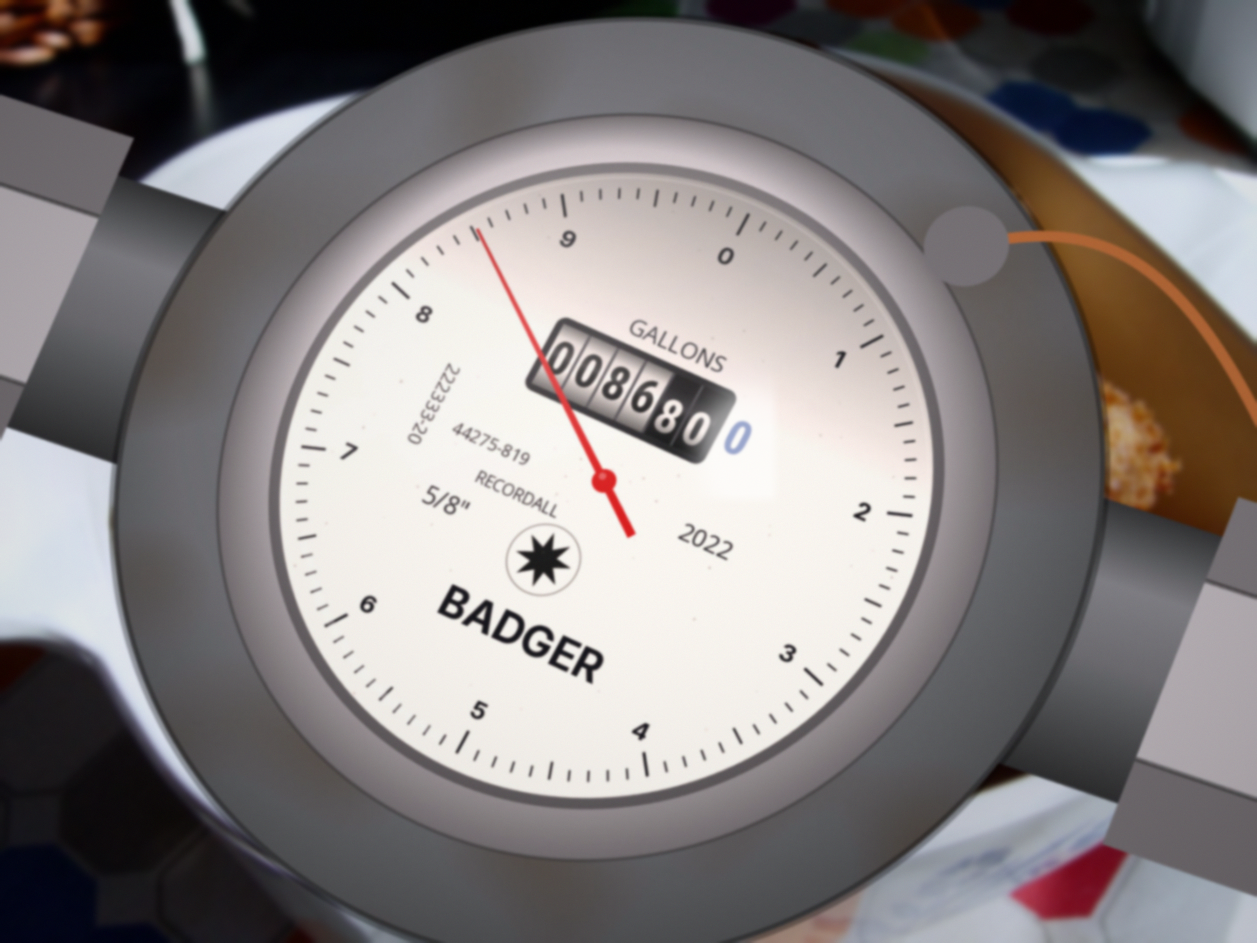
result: 86798.5 gal
